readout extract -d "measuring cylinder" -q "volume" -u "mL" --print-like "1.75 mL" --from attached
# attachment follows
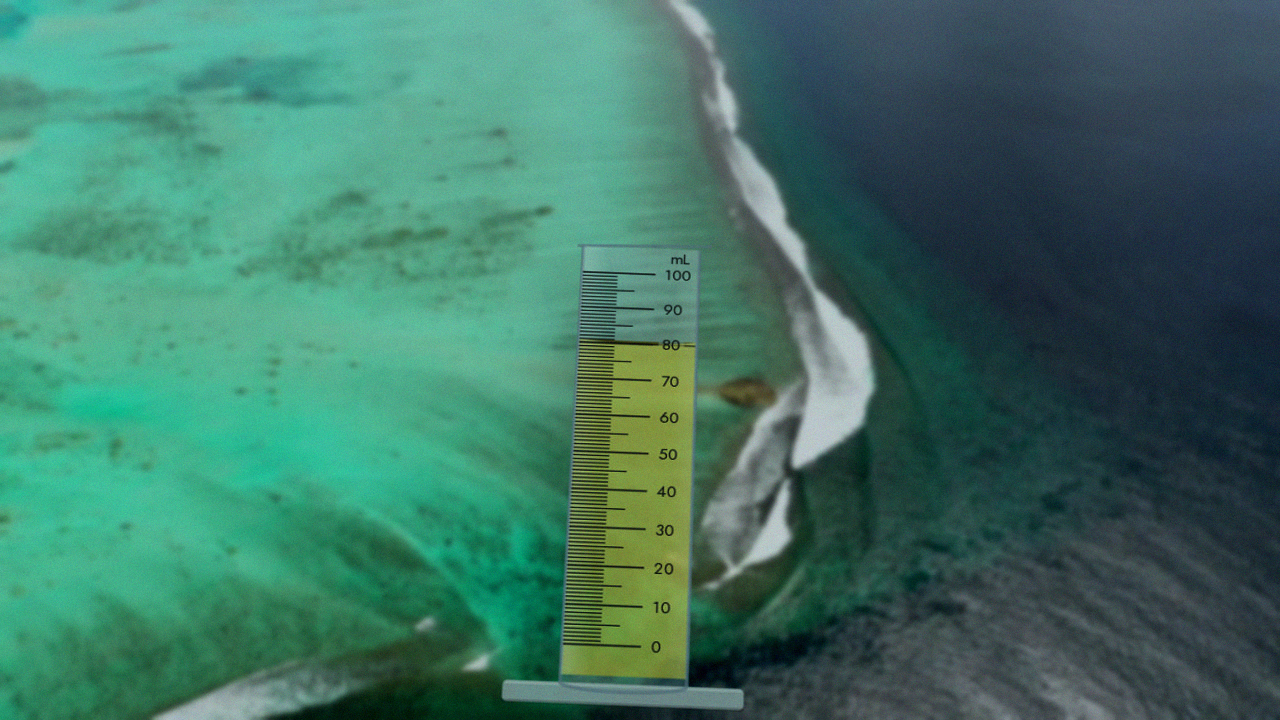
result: 80 mL
